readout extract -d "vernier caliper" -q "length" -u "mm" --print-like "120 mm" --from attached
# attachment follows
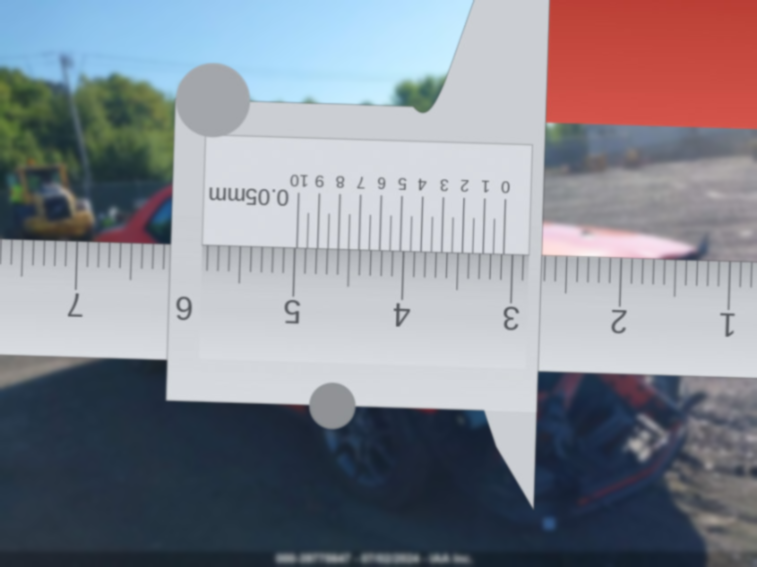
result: 30.8 mm
